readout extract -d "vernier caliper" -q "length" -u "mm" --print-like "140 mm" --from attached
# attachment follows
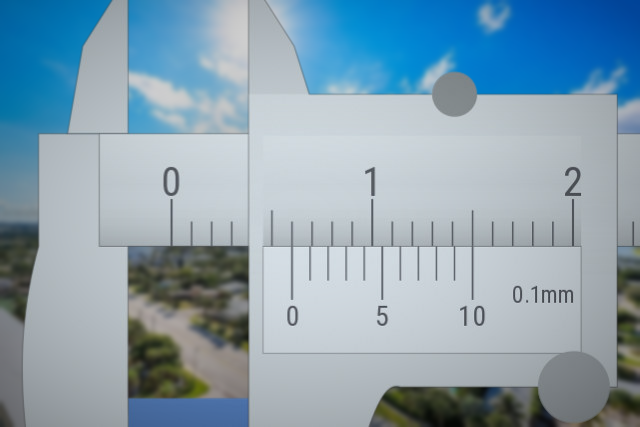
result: 6.0 mm
